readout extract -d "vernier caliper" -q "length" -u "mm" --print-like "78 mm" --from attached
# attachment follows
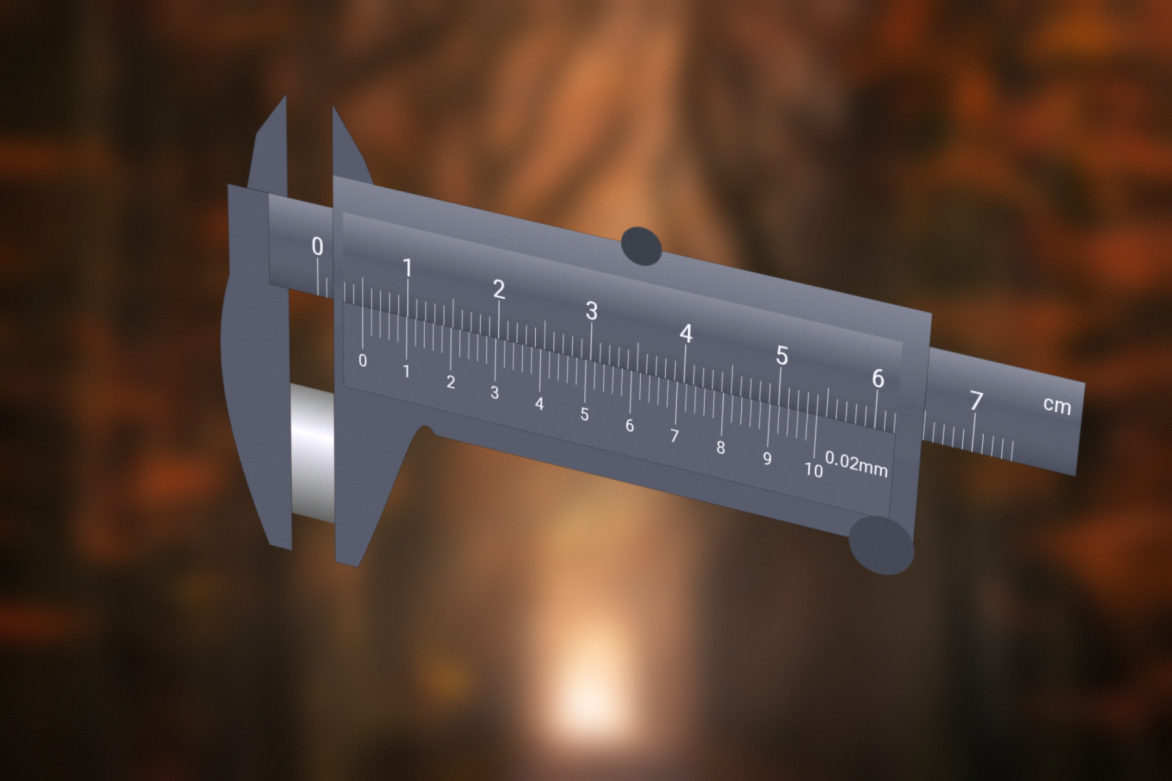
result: 5.0 mm
